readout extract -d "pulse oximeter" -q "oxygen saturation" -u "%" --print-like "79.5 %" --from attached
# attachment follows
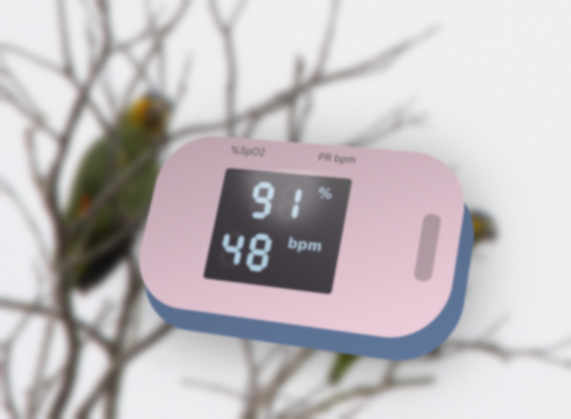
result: 91 %
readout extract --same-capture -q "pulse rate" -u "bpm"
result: 48 bpm
